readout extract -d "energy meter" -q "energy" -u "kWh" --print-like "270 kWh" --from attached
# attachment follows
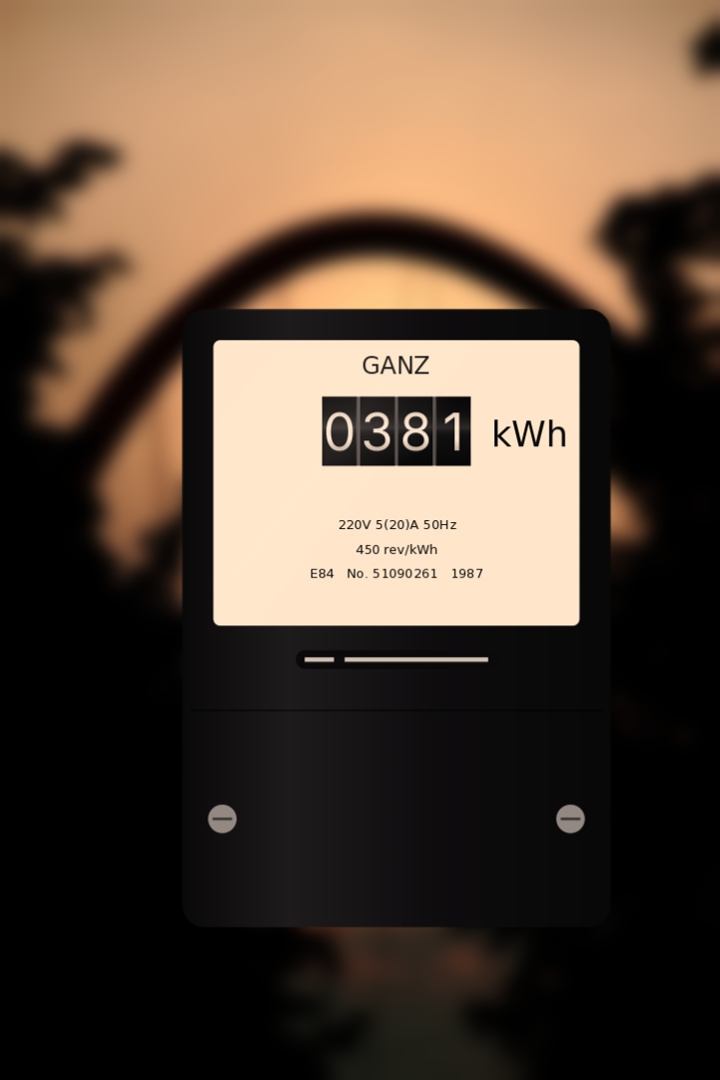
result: 381 kWh
